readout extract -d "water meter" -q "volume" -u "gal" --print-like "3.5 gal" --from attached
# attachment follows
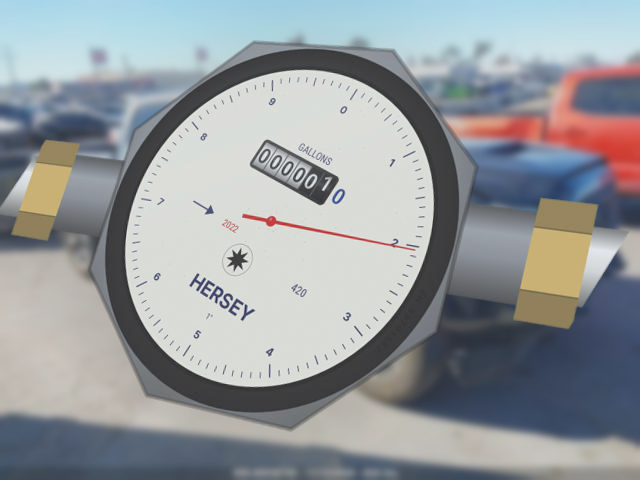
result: 12.0 gal
